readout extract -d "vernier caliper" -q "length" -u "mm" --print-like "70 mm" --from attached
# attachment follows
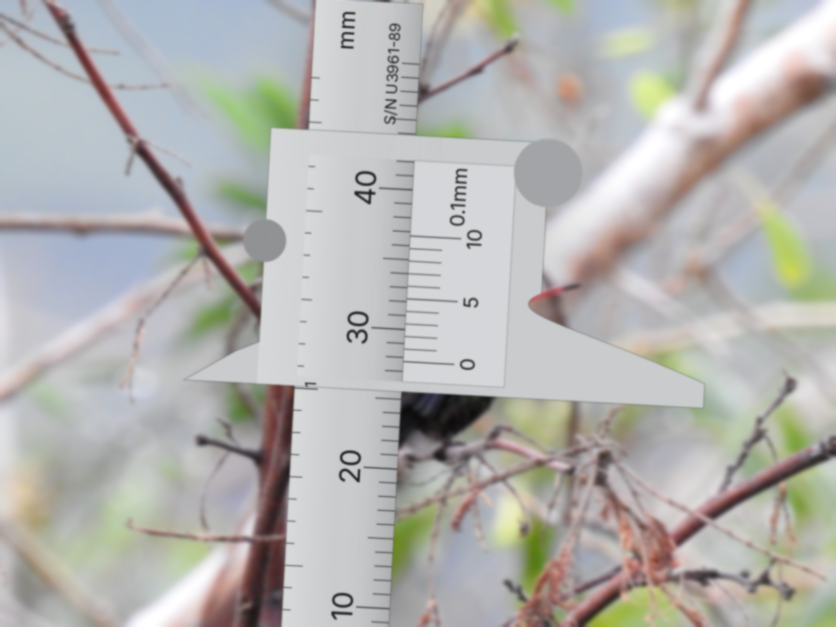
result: 27.7 mm
